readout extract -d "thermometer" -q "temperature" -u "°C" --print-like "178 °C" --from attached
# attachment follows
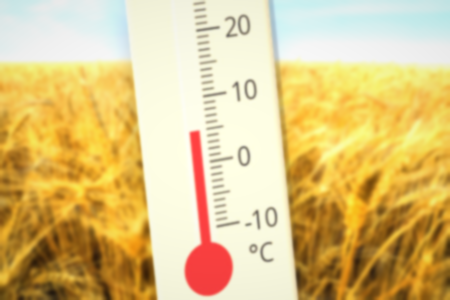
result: 5 °C
